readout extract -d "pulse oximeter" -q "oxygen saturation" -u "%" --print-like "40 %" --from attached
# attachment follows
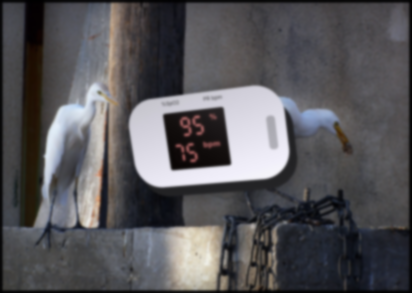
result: 95 %
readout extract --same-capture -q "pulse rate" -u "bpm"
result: 75 bpm
